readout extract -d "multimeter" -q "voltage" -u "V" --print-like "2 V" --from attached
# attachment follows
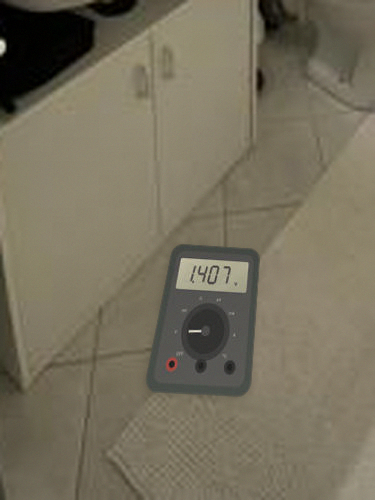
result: 1.407 V
